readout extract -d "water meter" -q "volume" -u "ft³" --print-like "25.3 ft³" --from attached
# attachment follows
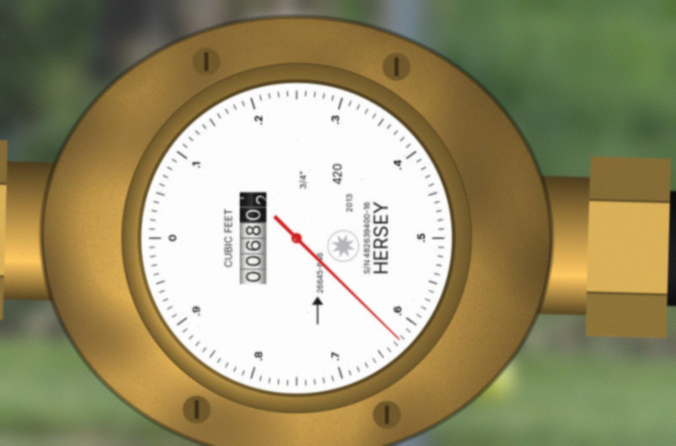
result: 6801.62 ft³
